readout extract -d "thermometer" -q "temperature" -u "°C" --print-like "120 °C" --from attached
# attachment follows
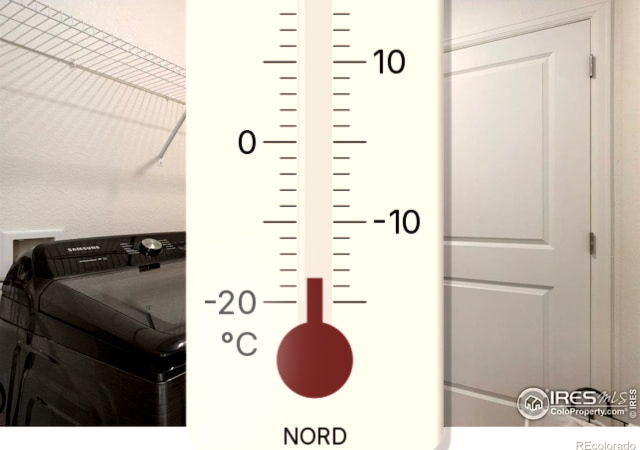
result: -17 °C
